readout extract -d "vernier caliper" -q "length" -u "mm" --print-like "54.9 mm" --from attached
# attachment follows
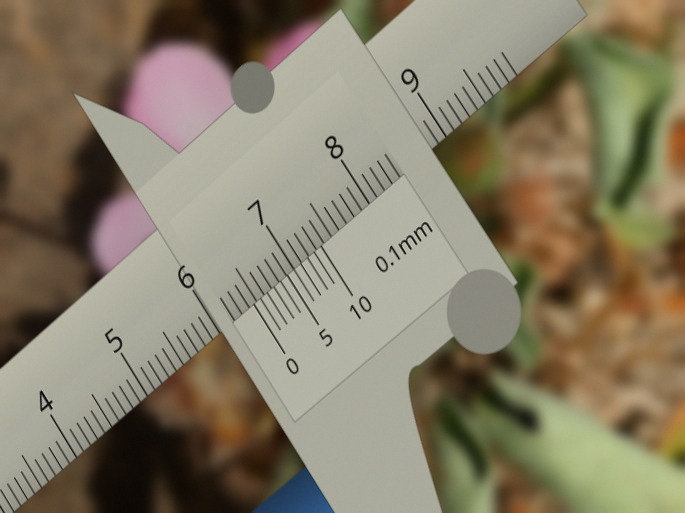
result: 64.6 mm
